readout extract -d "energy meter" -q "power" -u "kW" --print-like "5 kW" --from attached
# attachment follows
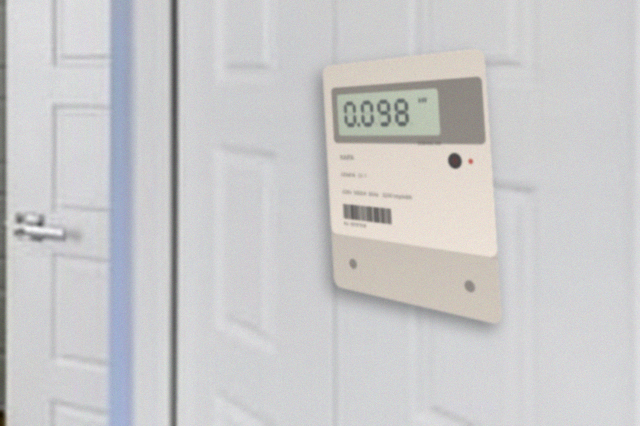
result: 0.098 kW
